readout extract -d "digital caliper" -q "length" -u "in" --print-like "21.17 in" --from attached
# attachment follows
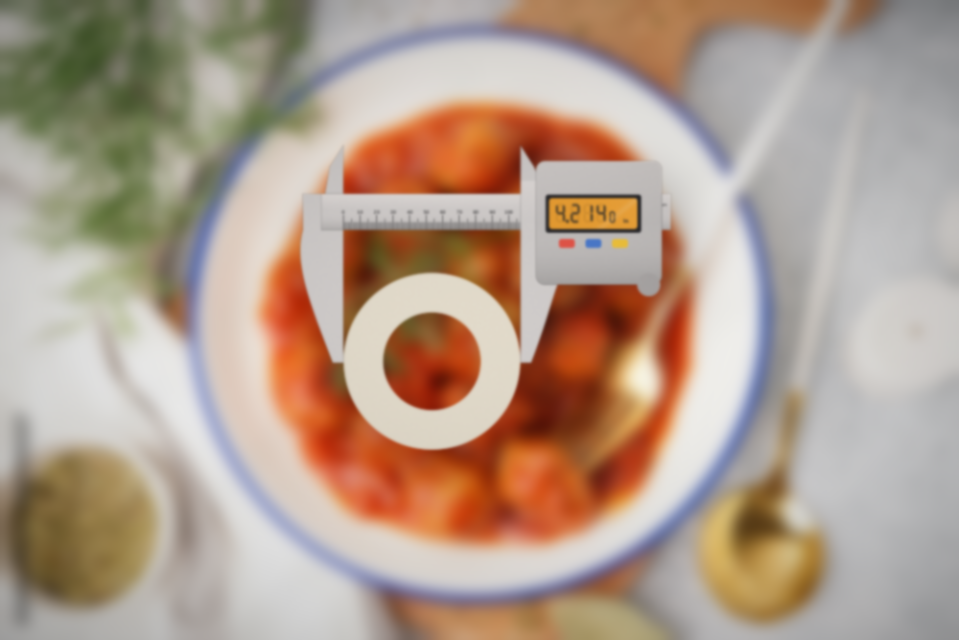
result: 4.2140 in
